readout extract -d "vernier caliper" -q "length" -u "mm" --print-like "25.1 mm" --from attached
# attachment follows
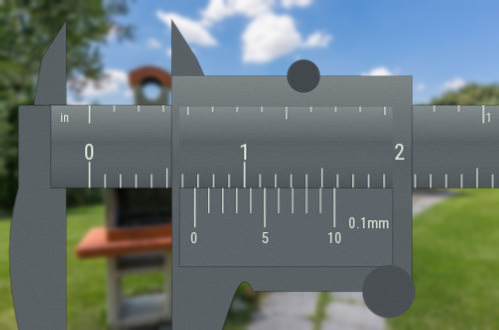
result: 6.8 mm
